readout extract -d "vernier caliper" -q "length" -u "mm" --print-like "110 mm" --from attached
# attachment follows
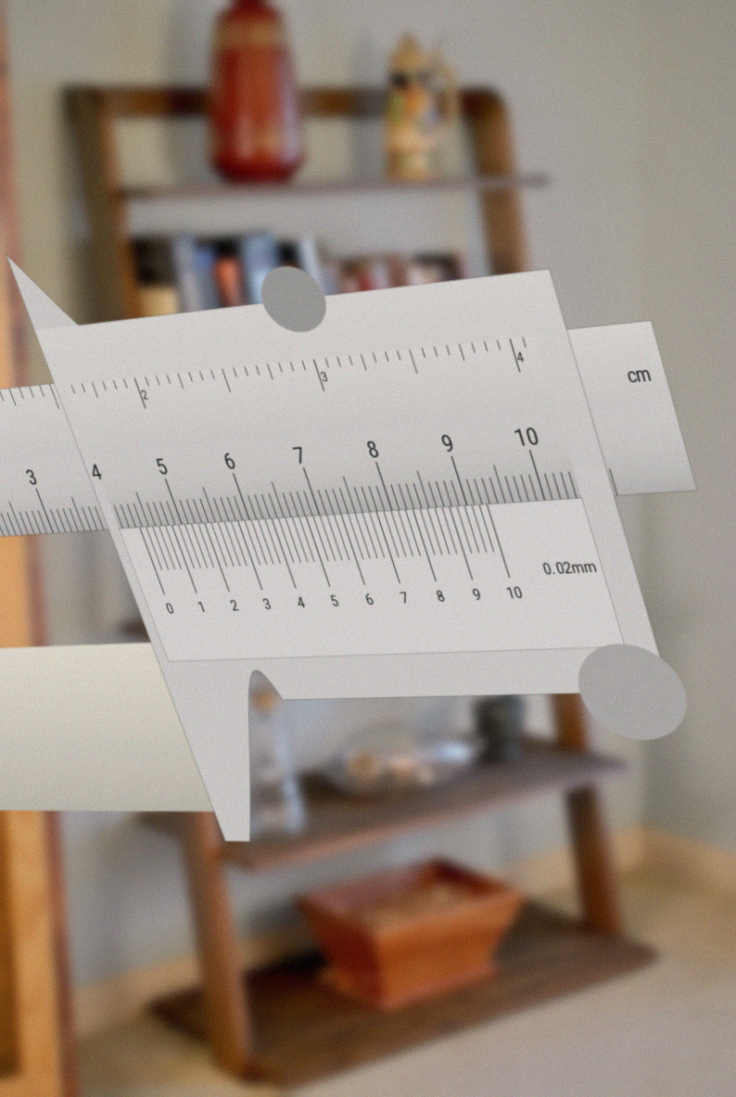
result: 43.6 mm
